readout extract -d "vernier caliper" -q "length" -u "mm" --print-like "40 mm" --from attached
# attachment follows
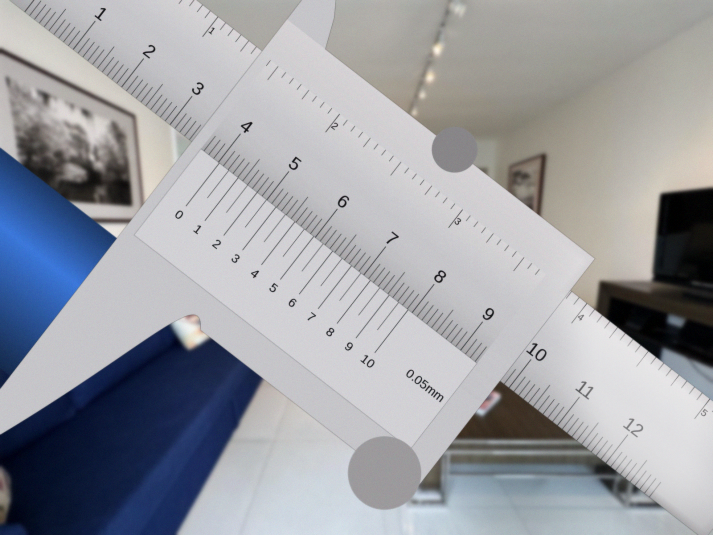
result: 40.2 mm
